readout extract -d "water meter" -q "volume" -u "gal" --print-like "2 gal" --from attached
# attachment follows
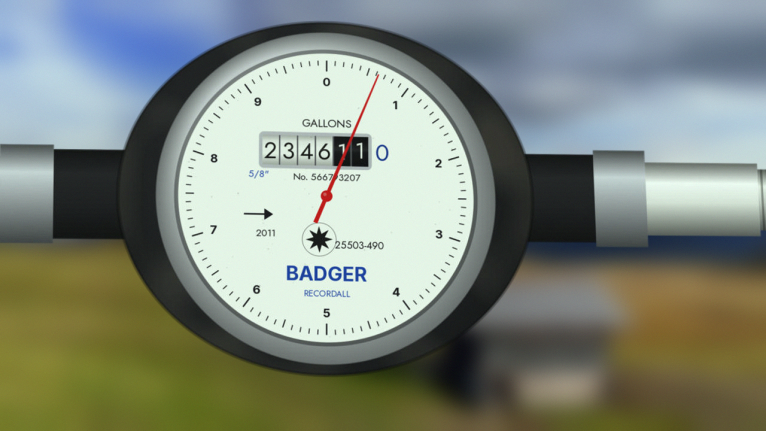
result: 2346110.6 gal
